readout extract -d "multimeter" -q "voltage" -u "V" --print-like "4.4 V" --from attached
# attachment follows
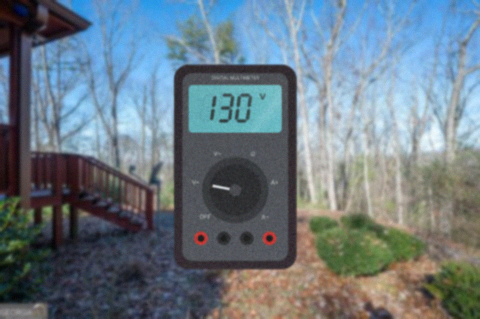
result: 130 V
